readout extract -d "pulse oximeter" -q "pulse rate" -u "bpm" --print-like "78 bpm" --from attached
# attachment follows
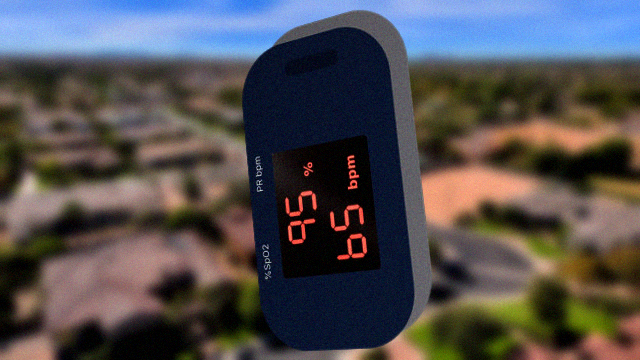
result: 65 bpm
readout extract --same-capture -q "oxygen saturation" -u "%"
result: 95 %
